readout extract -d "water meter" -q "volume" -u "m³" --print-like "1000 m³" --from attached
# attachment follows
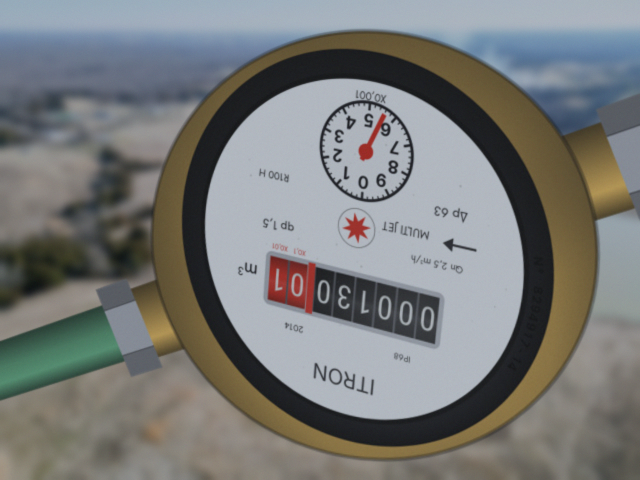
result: 130.015 m³
